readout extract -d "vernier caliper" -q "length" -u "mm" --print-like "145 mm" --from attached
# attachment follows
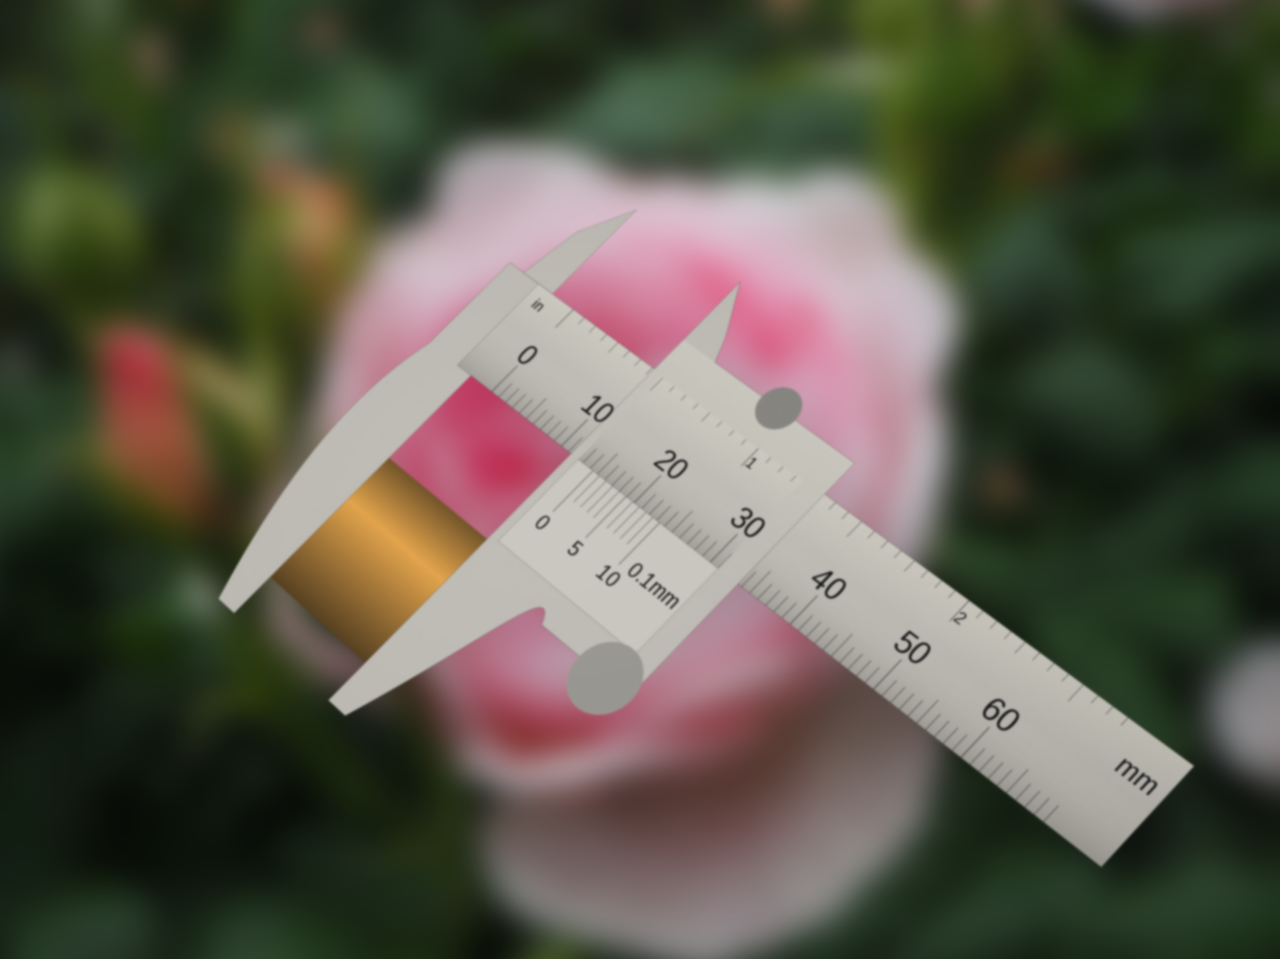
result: 14.4 mm
